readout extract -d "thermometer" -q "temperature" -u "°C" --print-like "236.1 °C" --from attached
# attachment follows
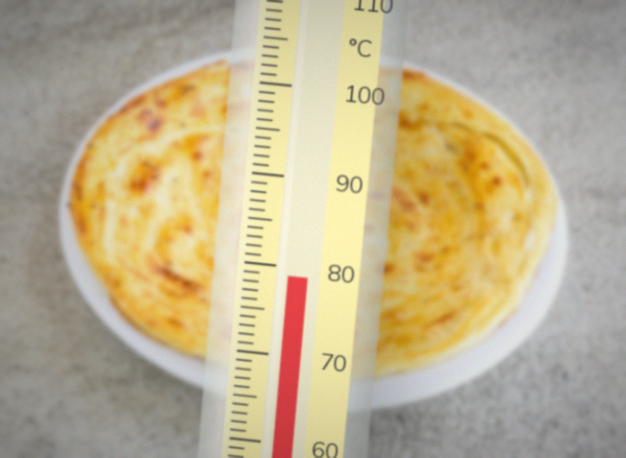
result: 79 °C
